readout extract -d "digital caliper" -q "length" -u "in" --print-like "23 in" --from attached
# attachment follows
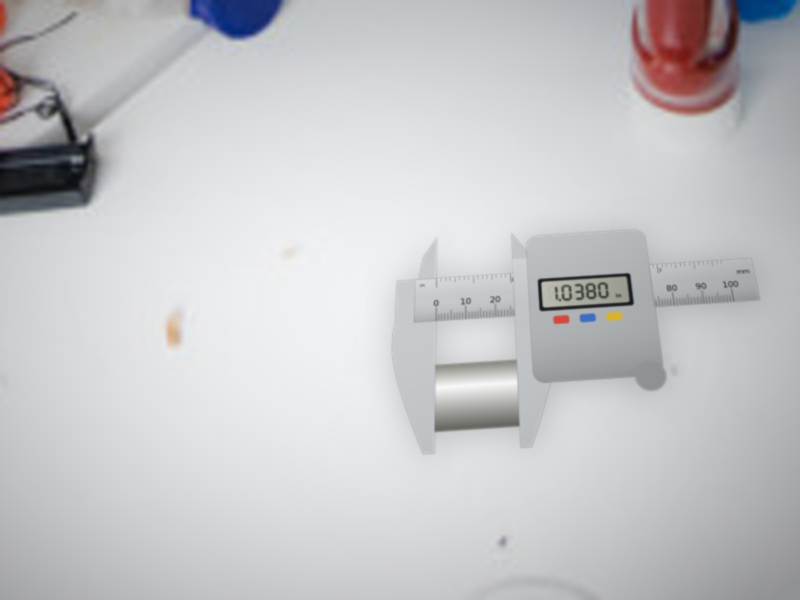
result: 1.0380 in
